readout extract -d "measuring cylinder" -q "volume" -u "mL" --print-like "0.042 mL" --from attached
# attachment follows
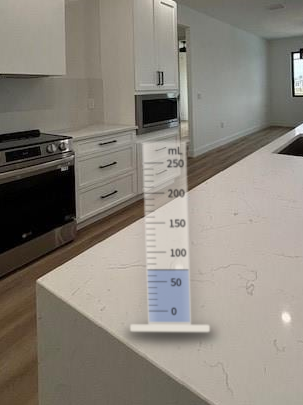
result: 70 mL
